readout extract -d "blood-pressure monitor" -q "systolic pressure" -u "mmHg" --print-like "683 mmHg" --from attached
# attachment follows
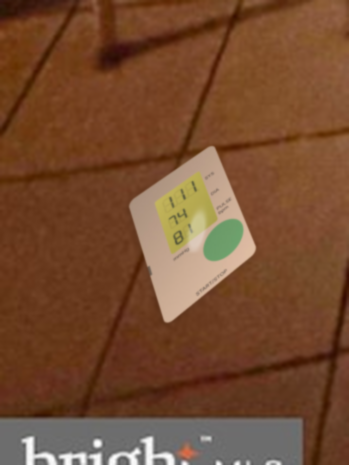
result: 111 mmHg
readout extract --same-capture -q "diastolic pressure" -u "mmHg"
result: 74 mmHg
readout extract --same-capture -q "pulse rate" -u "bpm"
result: 81 bpm
